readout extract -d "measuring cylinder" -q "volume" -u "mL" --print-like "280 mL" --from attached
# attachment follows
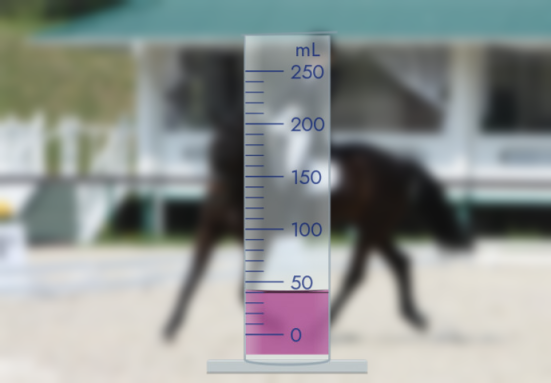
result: 40 mL
